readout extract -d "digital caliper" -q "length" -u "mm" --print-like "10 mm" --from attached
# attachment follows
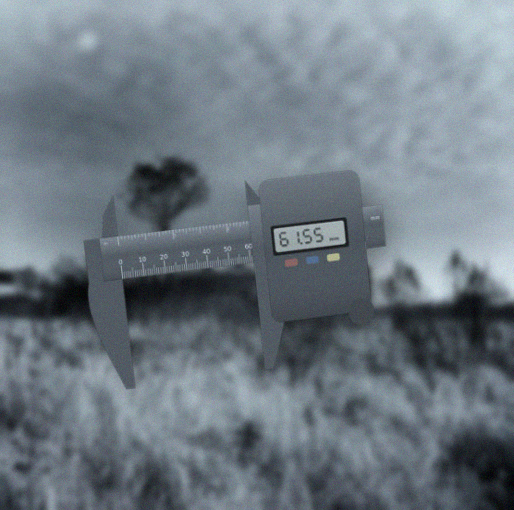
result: 61.55 mm
